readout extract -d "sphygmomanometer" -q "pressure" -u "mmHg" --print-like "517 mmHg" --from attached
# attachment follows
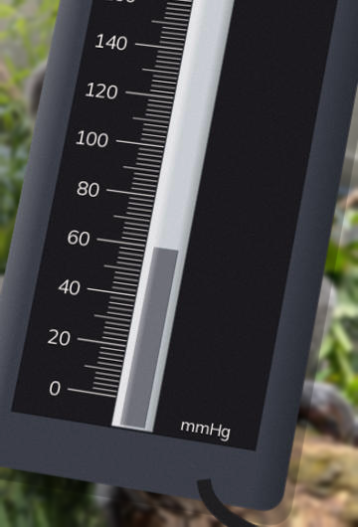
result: 60 mmHg
